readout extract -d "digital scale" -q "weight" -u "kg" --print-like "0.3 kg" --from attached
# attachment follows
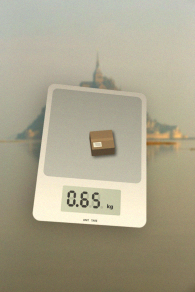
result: 0.65 kg
